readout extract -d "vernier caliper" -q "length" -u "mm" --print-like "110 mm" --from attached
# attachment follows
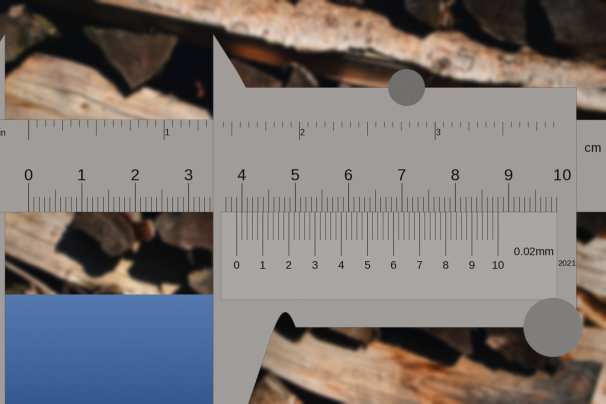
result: 39.0 mm
